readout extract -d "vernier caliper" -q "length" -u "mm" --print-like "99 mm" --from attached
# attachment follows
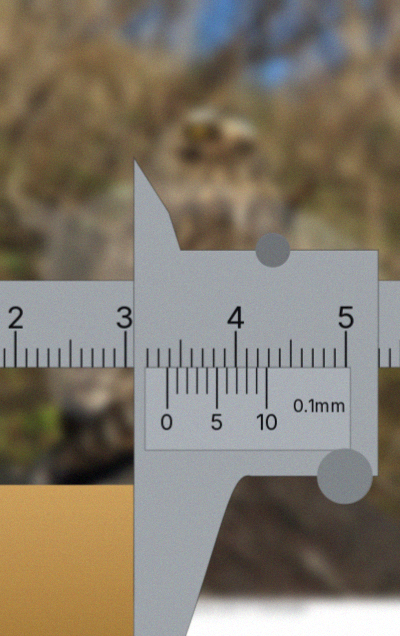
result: 33.8 mm
